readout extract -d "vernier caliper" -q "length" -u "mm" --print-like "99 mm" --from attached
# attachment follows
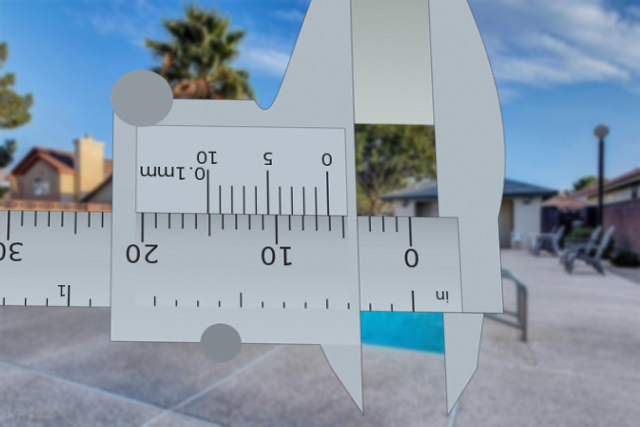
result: 6.1 mm
